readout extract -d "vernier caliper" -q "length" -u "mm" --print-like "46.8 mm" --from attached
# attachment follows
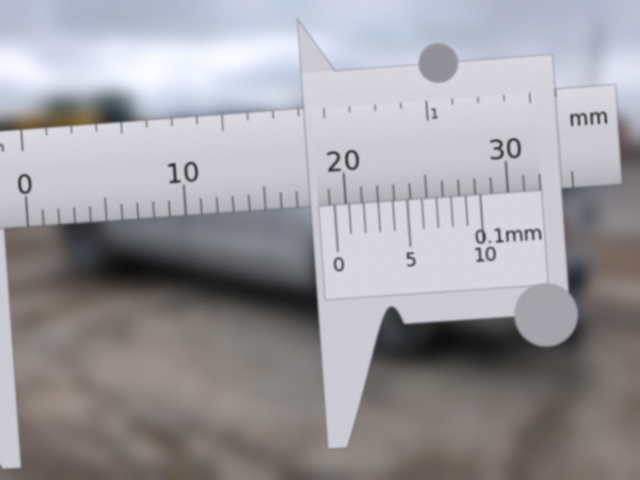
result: 19.3 mm
